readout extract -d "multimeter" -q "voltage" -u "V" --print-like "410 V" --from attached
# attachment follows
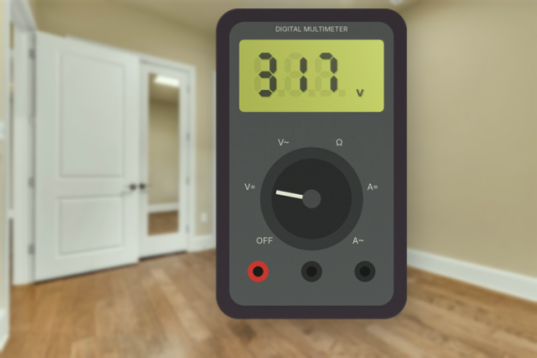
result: 317 V
